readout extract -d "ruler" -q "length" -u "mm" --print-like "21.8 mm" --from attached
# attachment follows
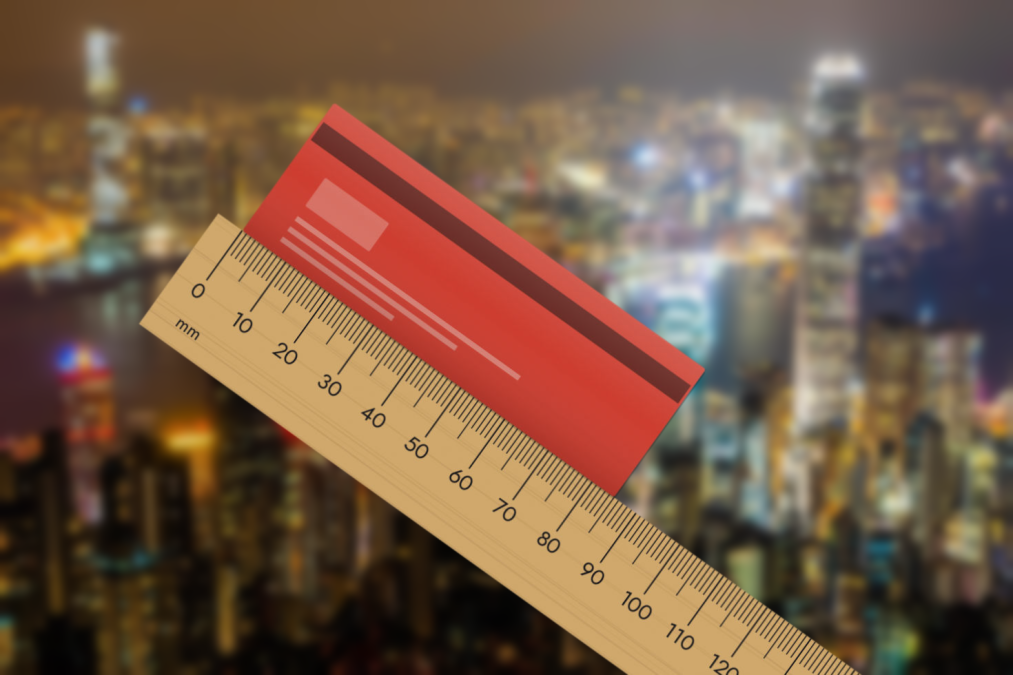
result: 85 mm
